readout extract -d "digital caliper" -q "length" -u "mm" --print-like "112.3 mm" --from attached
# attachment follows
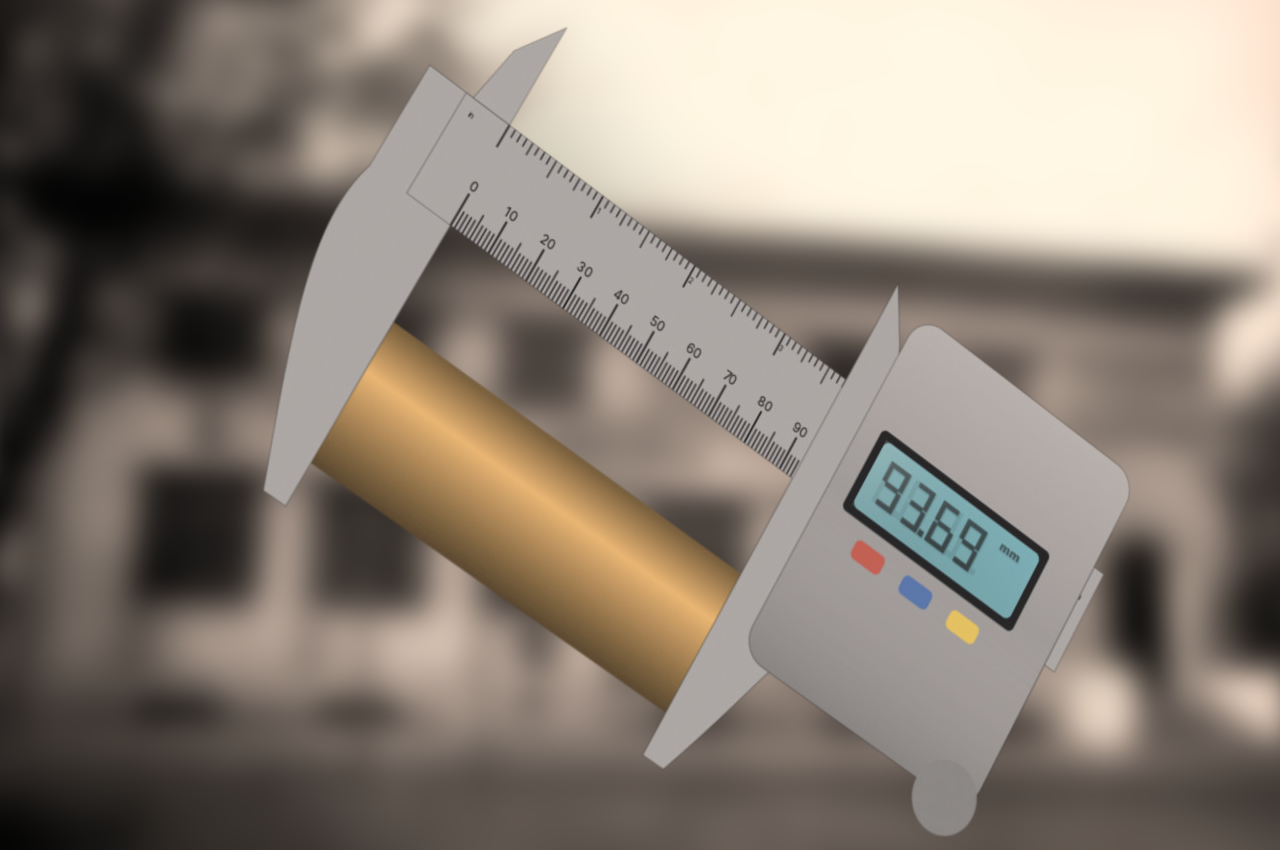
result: 93.69 mm
